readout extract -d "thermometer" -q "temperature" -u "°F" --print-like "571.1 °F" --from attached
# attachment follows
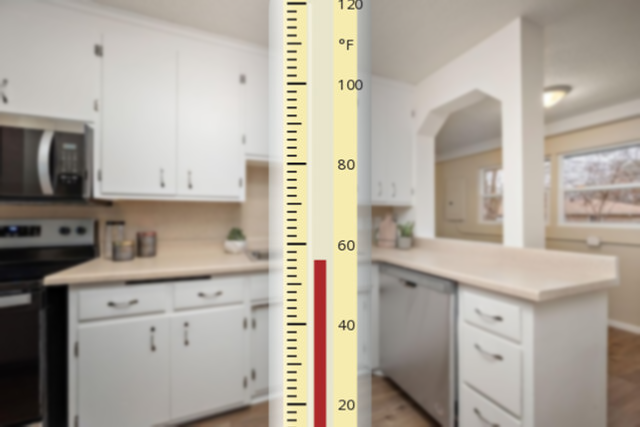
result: 56 °F
